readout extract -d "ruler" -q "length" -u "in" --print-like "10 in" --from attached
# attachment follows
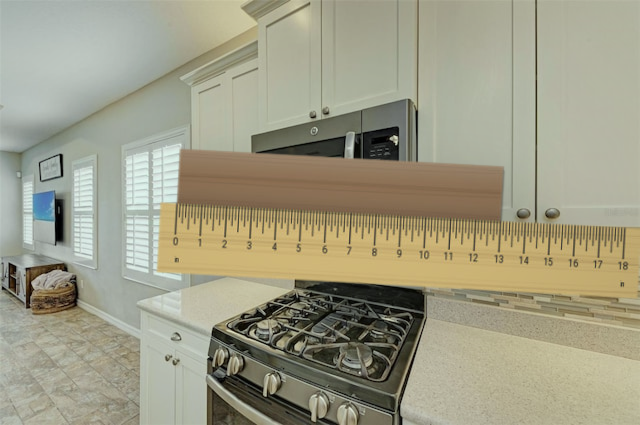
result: 13 in
